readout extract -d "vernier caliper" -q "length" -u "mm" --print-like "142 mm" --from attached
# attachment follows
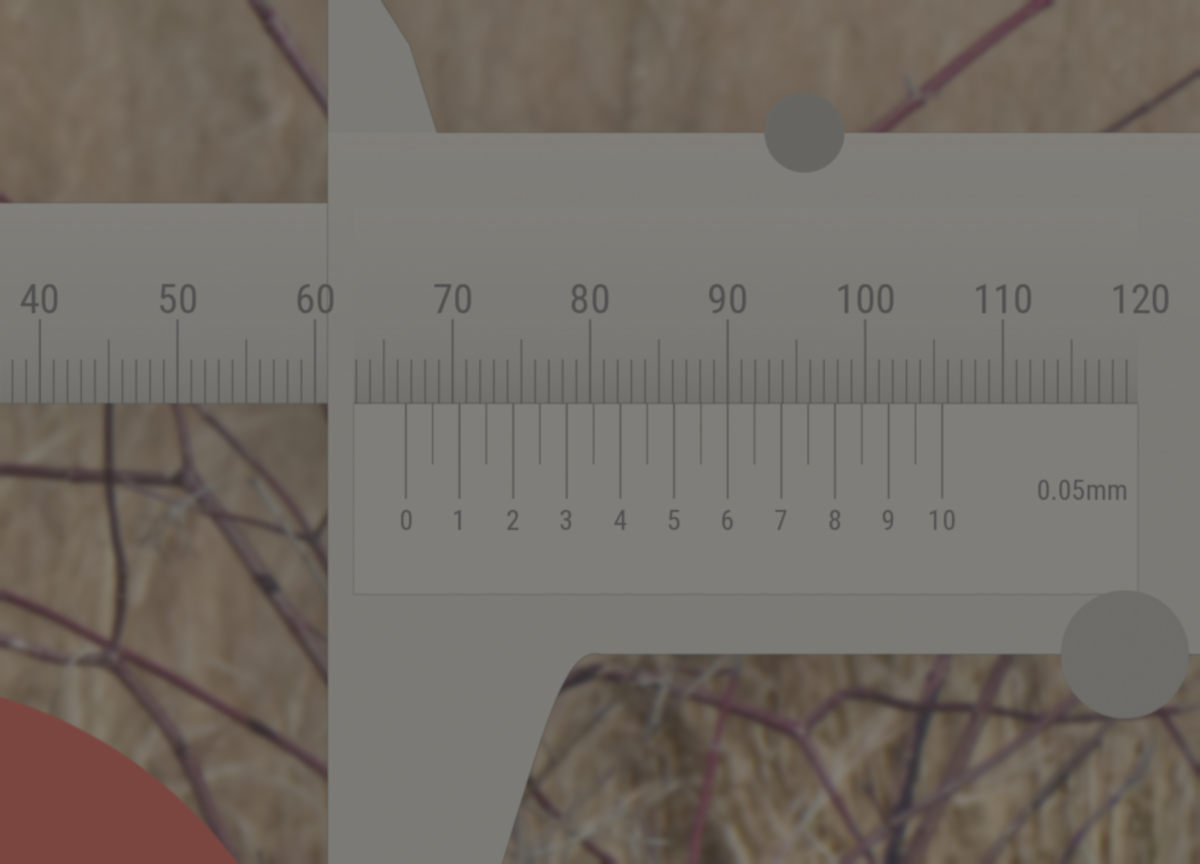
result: 66.6 mm
